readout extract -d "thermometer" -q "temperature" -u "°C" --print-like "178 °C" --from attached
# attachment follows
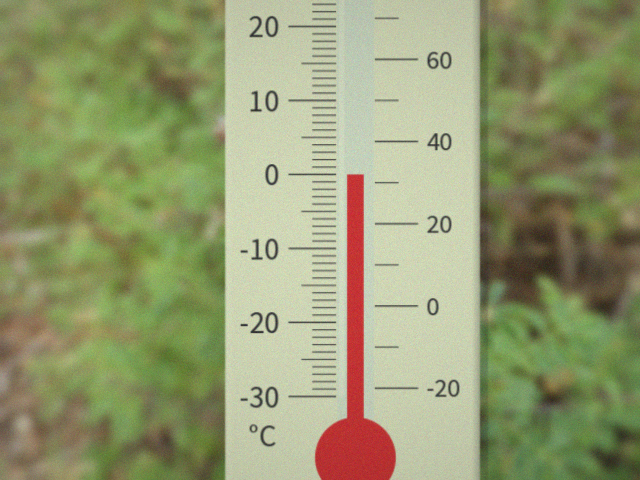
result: 0 °C
